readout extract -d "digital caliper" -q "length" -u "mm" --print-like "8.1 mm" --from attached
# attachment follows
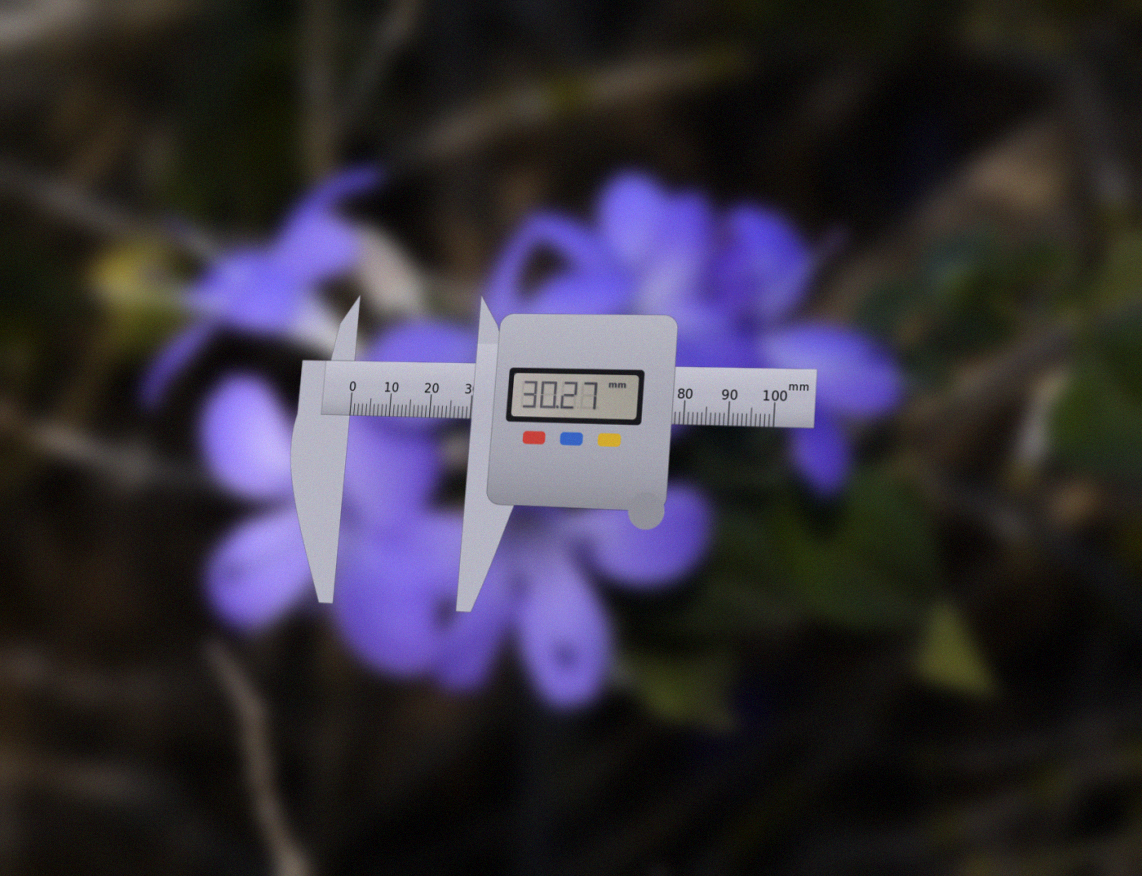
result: 30.27 mm
